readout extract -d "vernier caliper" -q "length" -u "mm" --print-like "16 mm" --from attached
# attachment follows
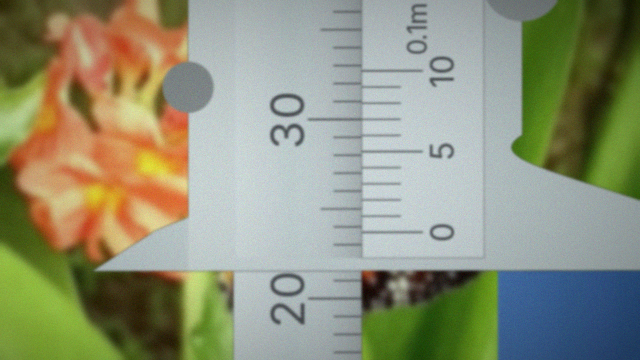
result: 23.7 mm
